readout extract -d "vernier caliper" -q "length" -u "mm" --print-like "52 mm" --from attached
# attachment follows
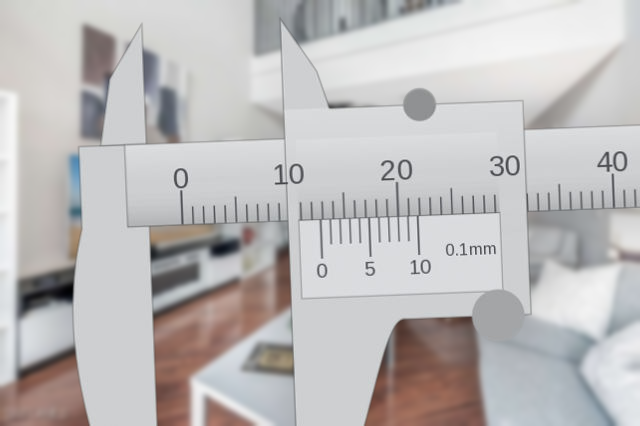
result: 12.8 mm
